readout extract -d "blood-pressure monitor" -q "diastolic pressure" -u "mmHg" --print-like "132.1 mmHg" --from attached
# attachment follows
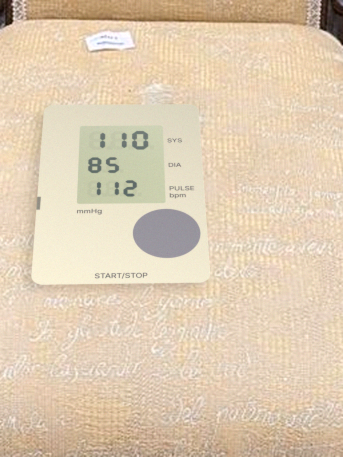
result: 85 mmHg
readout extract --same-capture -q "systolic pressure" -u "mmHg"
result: 110 mmHg
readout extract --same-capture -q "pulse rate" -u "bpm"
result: 112 bpm
